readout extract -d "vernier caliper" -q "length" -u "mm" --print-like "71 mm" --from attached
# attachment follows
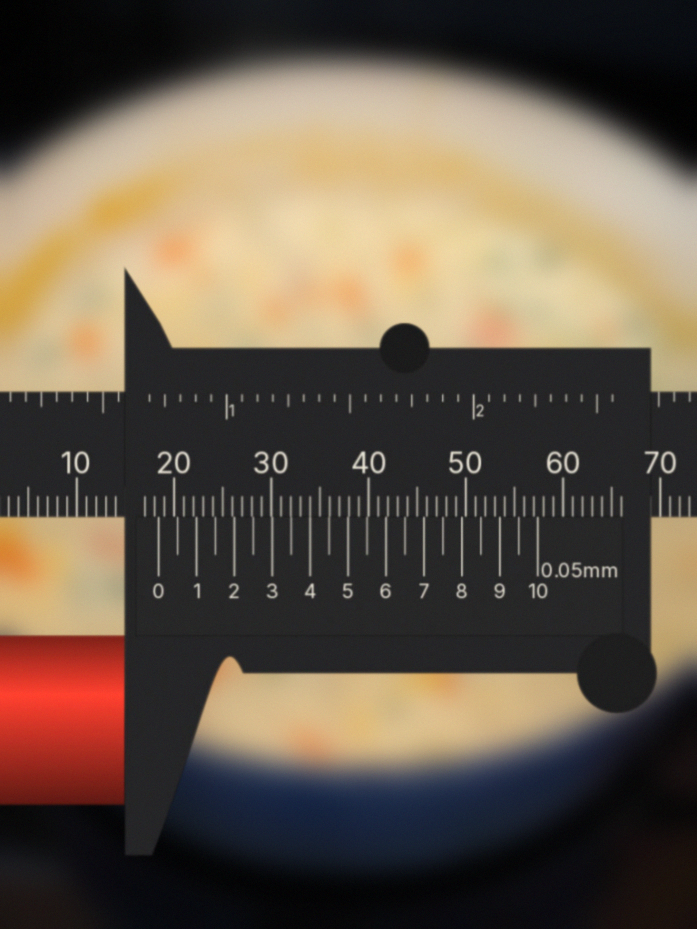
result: 18.4 mm
